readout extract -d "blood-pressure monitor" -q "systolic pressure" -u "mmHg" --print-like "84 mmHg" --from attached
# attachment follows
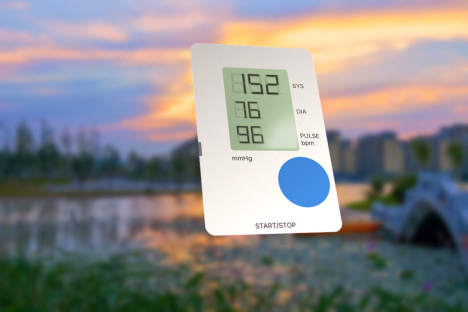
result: 152 mmHg
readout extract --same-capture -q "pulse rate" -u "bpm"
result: 96 bpm
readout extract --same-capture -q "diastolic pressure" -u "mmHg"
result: 76 mmHg
